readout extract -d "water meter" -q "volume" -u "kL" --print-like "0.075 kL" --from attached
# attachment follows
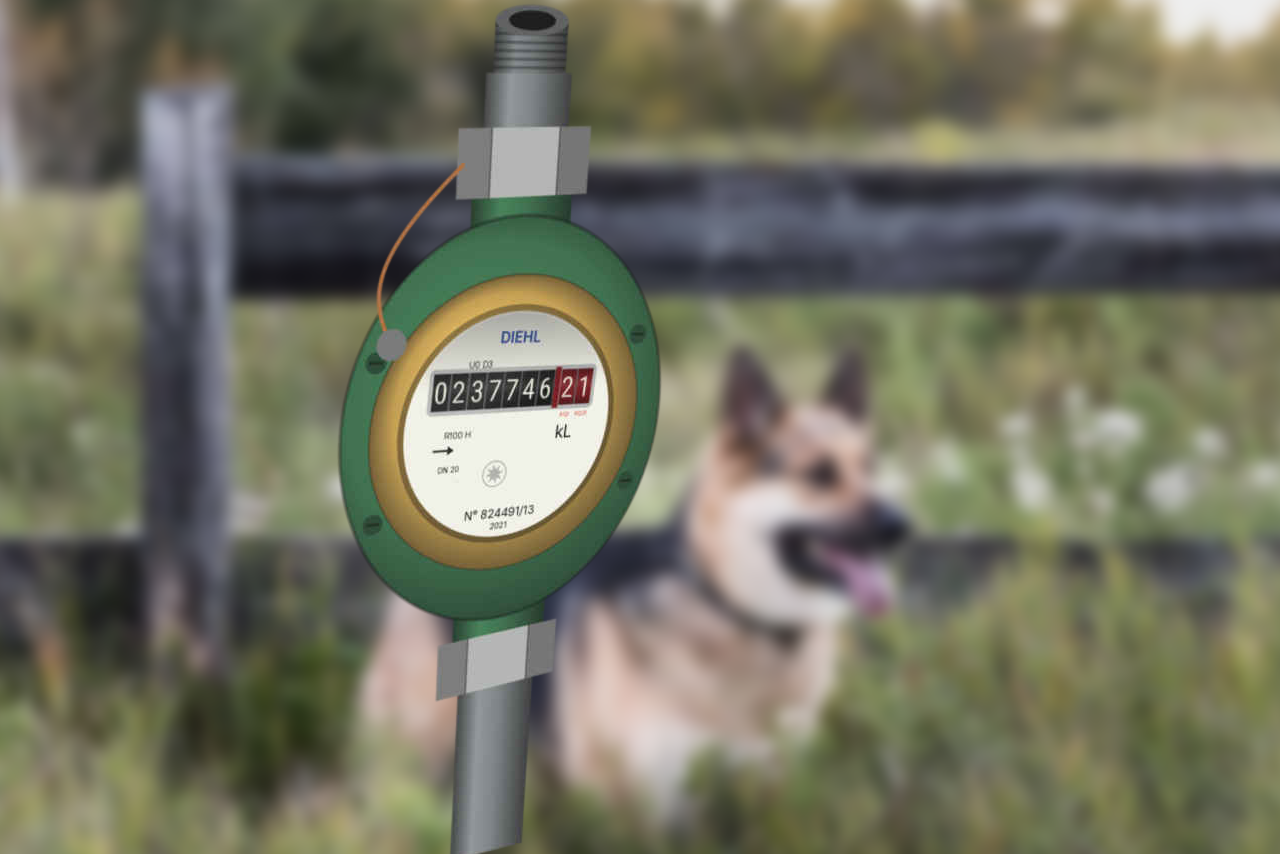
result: 237746.21 kL
